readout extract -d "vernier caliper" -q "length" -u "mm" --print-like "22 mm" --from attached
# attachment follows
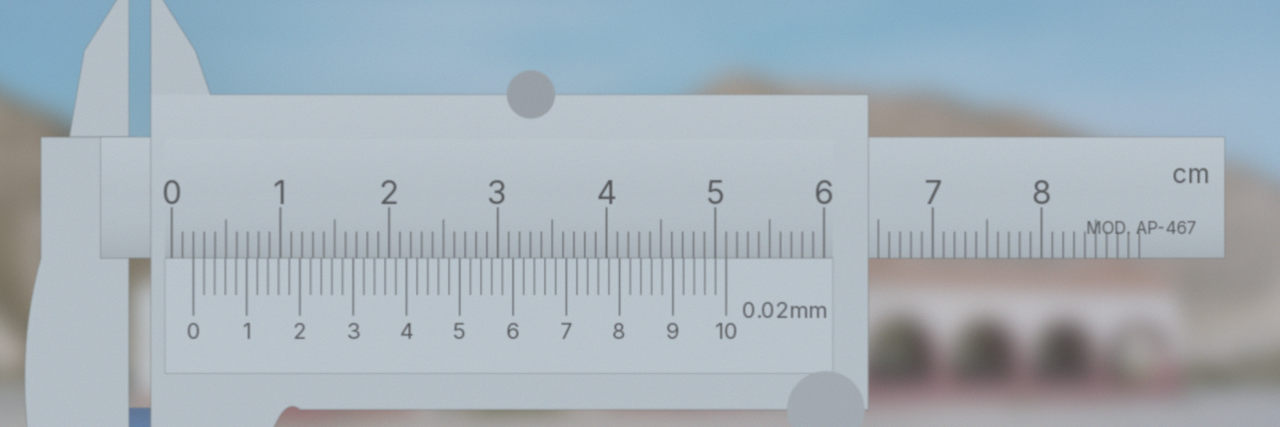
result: 2.0 mm
